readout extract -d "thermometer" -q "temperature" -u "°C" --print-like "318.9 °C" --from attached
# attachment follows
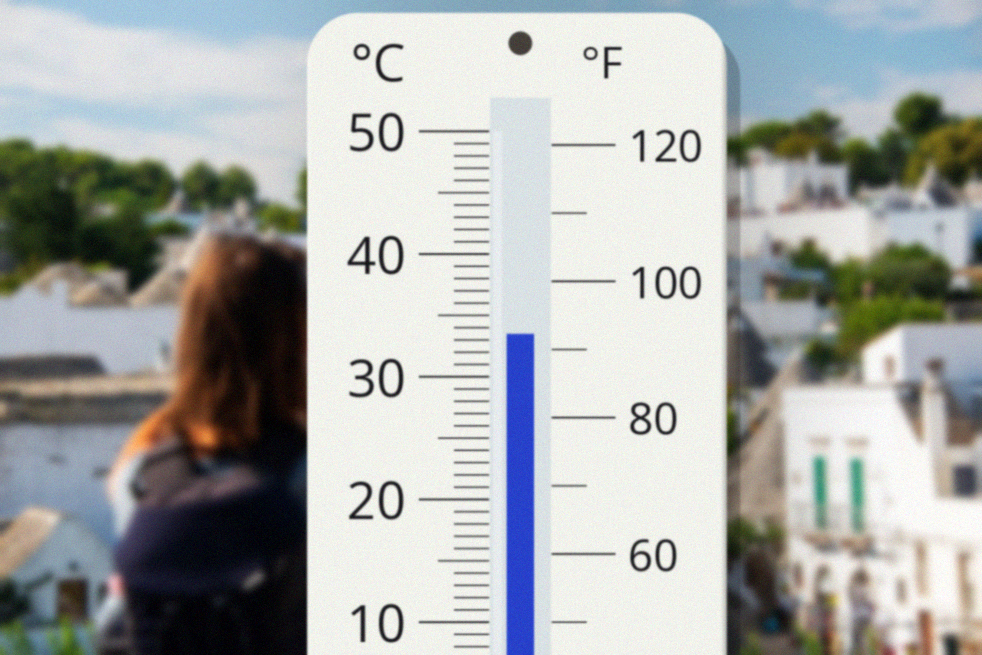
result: 33.5 °C
